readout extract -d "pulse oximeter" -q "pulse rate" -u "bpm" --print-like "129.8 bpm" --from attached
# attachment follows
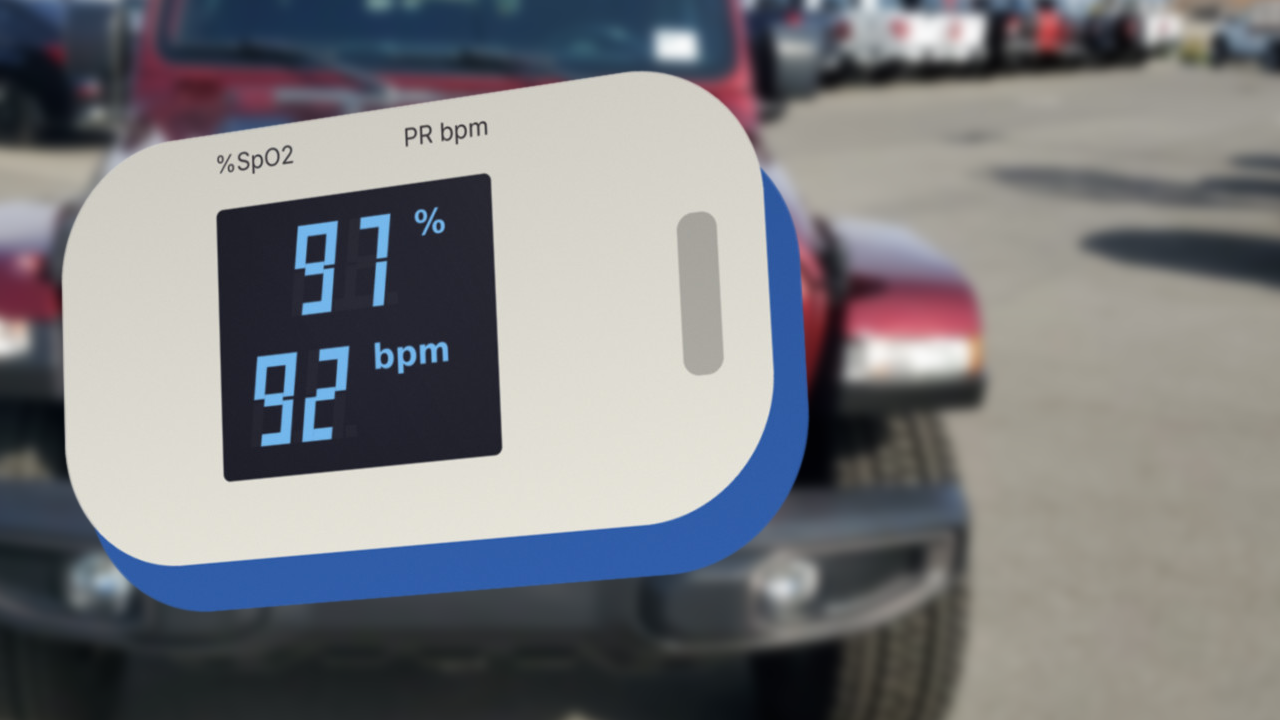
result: 92 bpm
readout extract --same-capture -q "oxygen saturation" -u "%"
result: 97 %
